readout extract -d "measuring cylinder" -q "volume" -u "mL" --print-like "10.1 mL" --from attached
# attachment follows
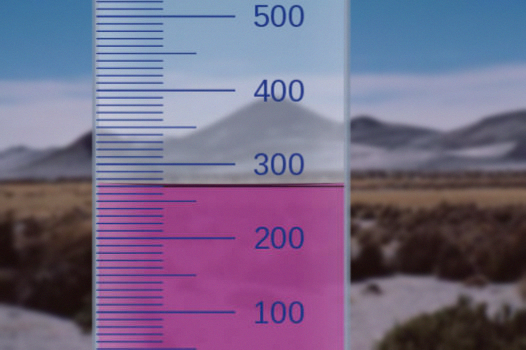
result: 270 mL
